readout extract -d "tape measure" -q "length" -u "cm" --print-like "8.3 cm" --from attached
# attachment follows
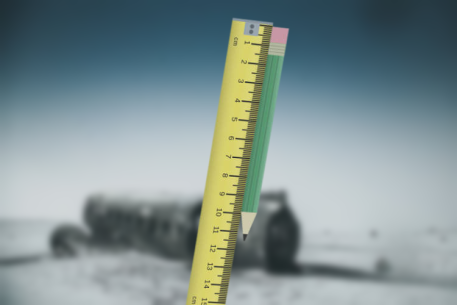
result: 11.5 cm
